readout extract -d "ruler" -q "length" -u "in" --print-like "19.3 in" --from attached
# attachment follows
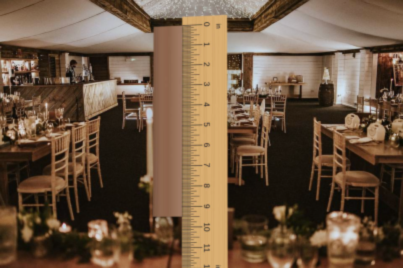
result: 9.5 in
